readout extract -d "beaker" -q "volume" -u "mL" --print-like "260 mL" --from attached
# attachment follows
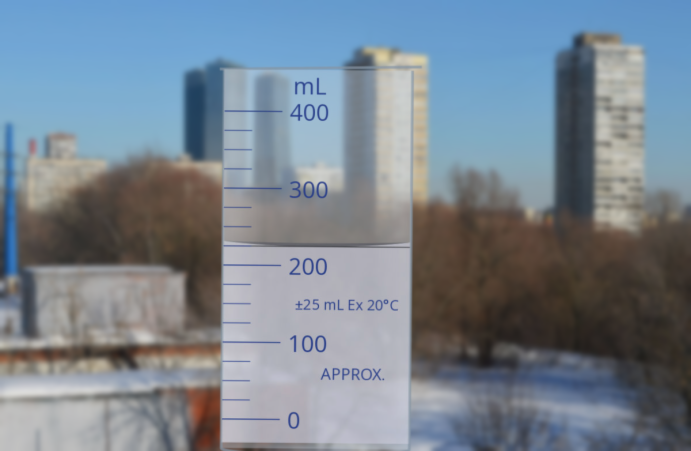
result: 225 mL
